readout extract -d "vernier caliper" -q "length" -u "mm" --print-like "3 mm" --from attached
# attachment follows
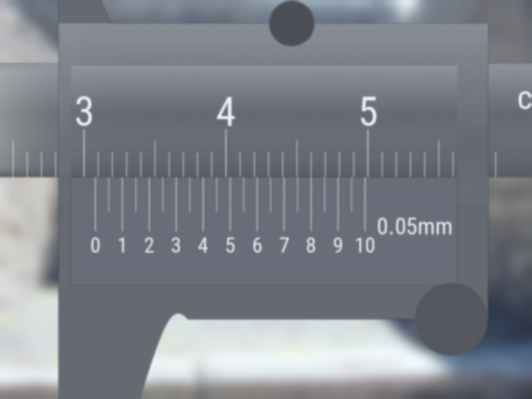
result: 30.8 mm
